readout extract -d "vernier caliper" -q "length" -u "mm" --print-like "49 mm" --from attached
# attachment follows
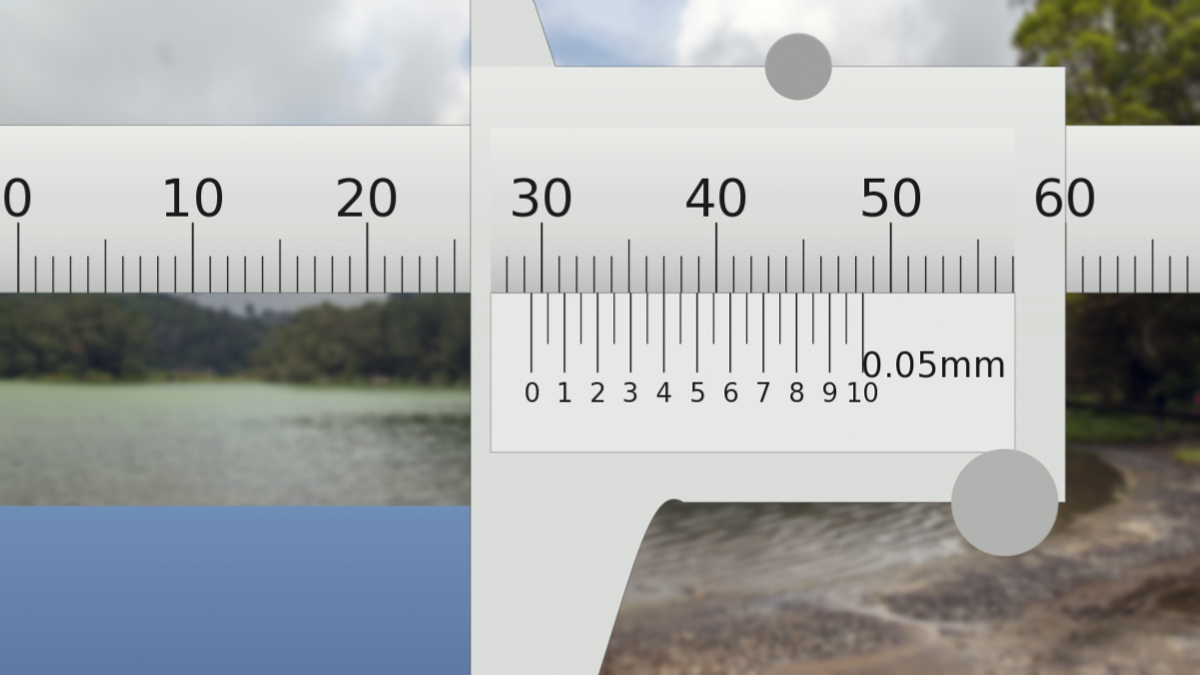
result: 29.4 mm
